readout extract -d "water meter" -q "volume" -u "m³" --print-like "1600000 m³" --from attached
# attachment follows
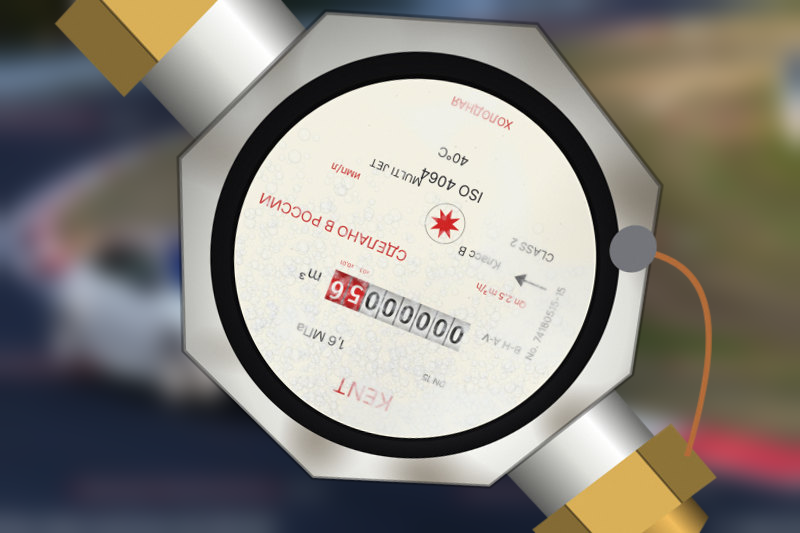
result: 0.56 m³
